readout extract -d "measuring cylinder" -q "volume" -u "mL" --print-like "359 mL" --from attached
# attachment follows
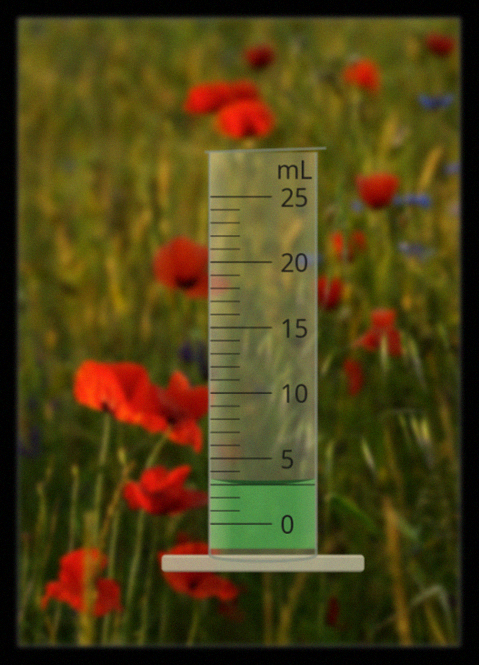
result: 3 mL
